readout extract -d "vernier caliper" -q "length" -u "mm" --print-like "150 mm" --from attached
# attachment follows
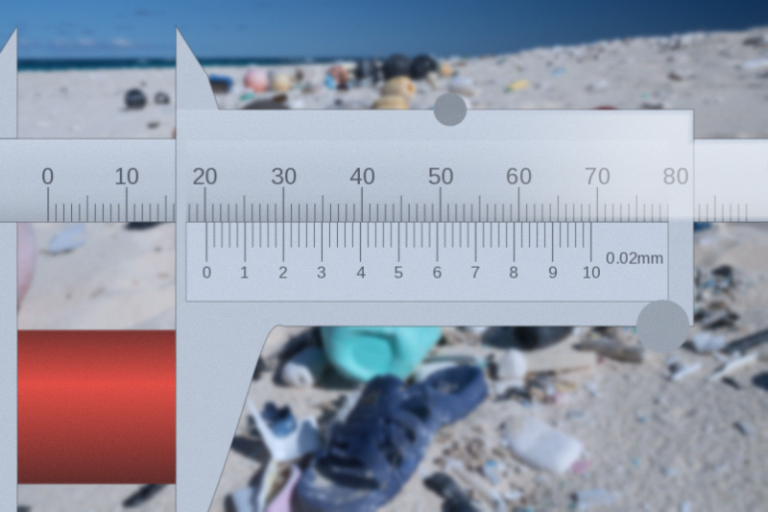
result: 20.2 mm
